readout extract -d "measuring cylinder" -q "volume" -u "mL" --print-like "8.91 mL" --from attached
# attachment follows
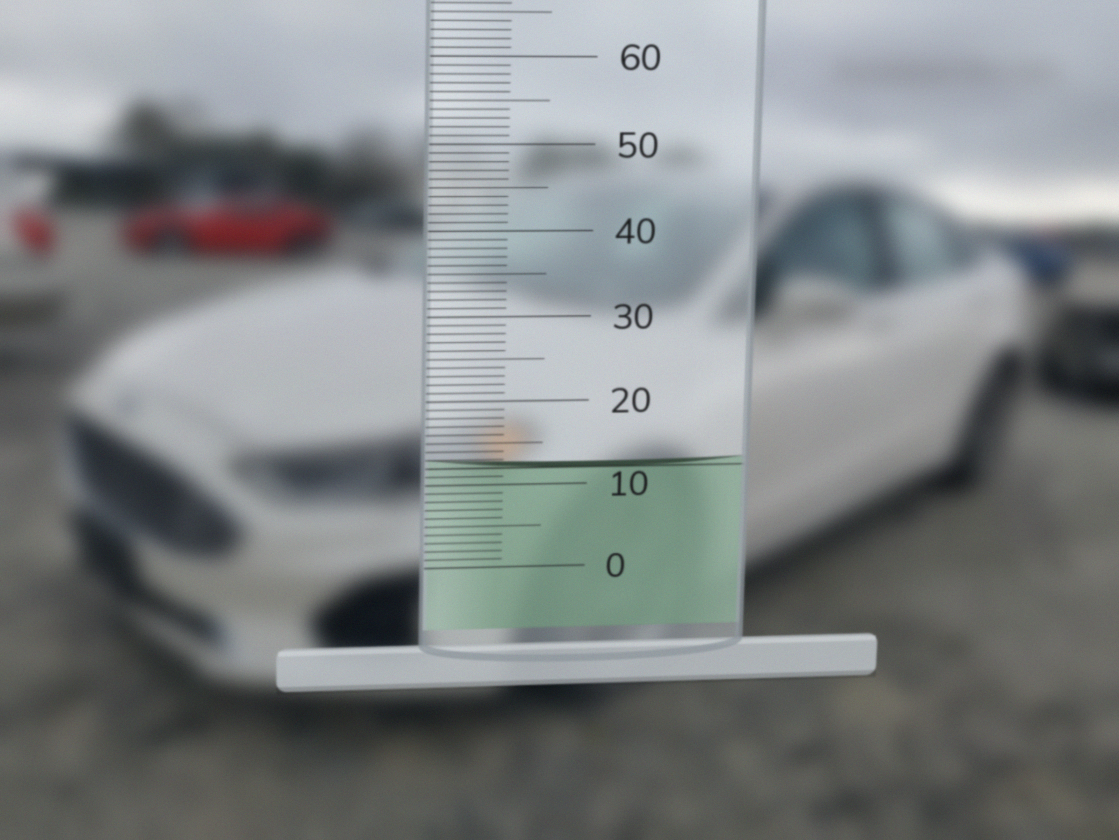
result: 12 mL
